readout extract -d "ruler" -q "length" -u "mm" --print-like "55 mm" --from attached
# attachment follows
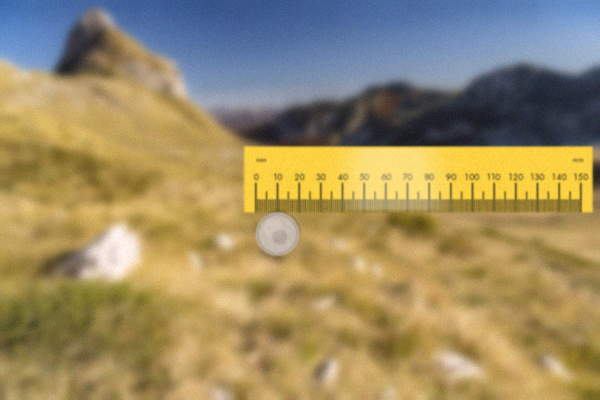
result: 20 mm
